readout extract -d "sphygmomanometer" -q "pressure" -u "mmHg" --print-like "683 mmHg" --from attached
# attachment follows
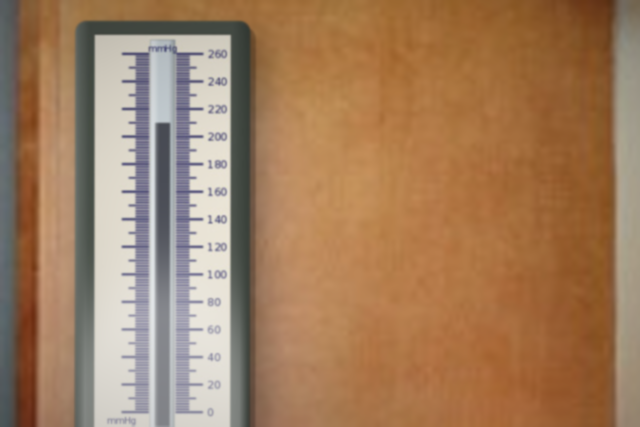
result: 210 mmHg
